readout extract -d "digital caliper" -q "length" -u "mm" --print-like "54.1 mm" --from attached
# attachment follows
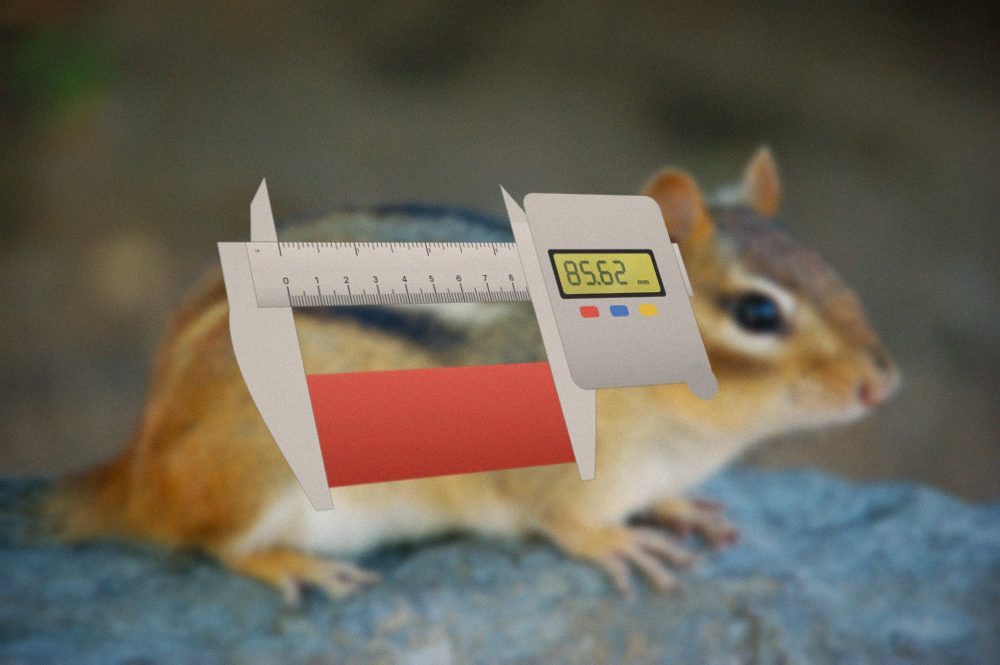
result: 85.62 mm
